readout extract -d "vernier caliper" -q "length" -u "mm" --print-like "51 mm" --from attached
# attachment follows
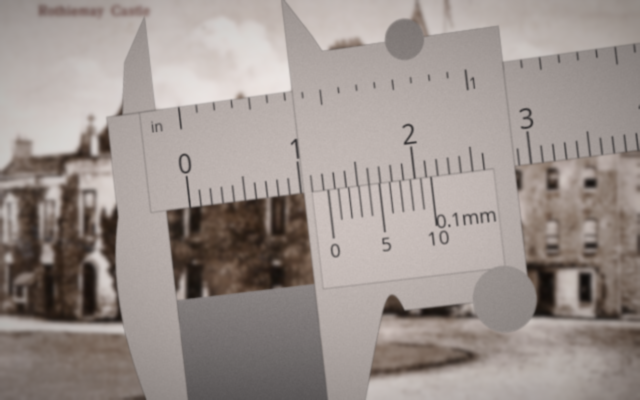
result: 12.4 mm
